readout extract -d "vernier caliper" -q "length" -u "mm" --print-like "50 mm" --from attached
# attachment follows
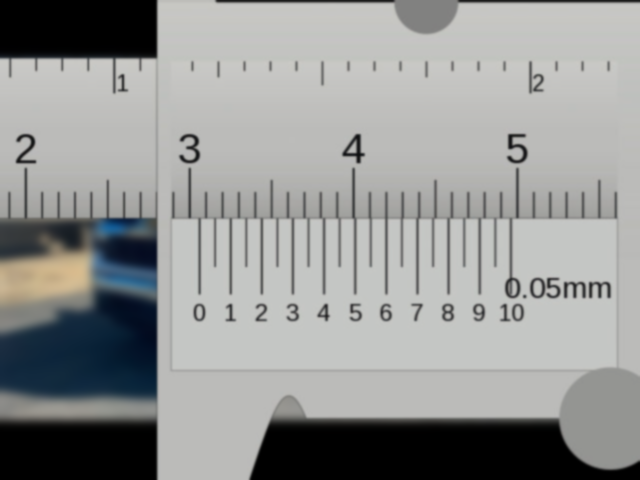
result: 30.6 mm
